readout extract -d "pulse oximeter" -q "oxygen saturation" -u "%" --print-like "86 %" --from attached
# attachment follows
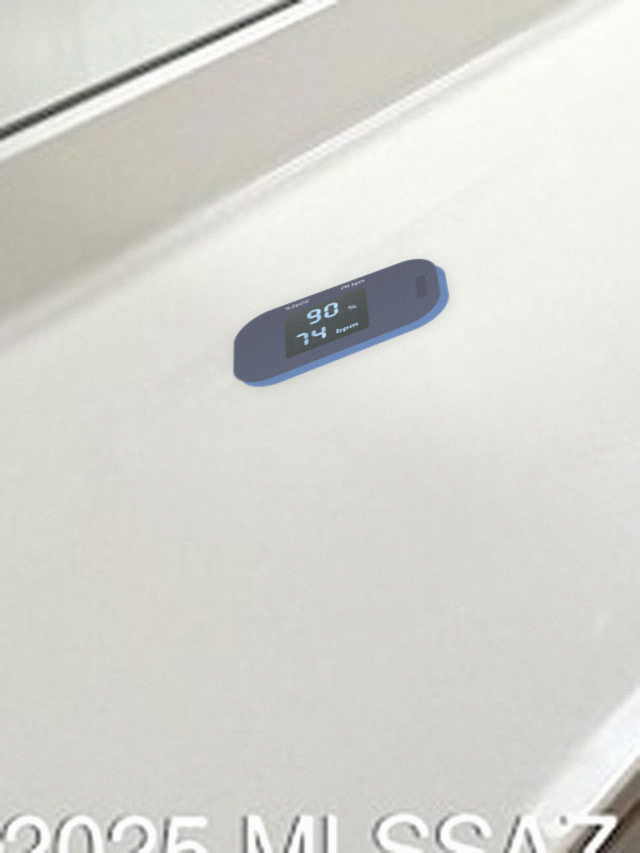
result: 90 %
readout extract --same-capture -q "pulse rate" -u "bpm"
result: 74 bpm
